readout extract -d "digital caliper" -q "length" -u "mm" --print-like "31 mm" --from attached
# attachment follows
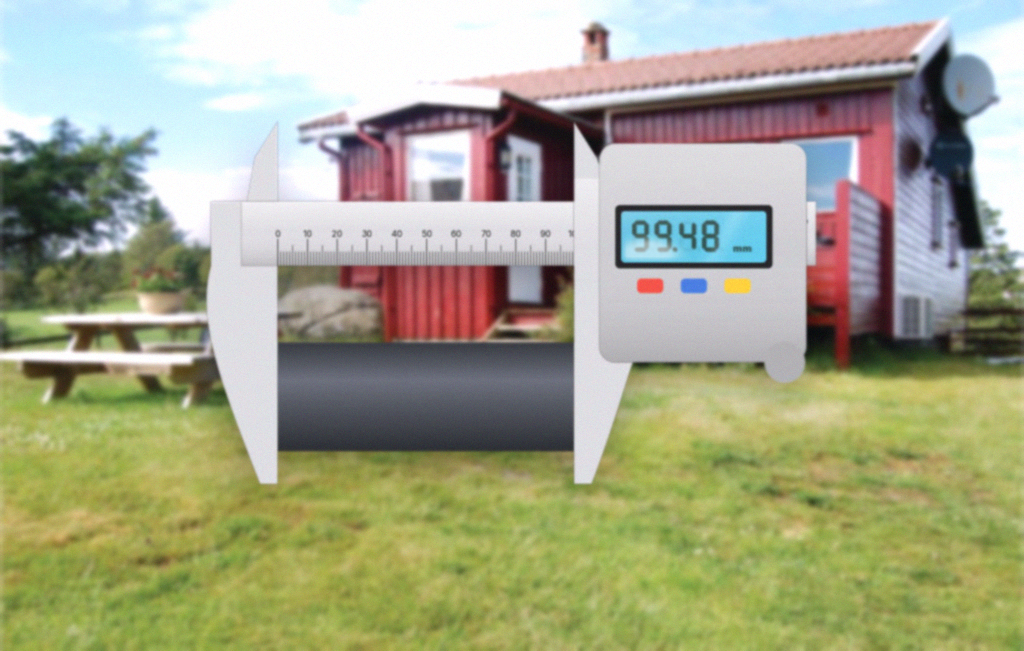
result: 99.48 mm
